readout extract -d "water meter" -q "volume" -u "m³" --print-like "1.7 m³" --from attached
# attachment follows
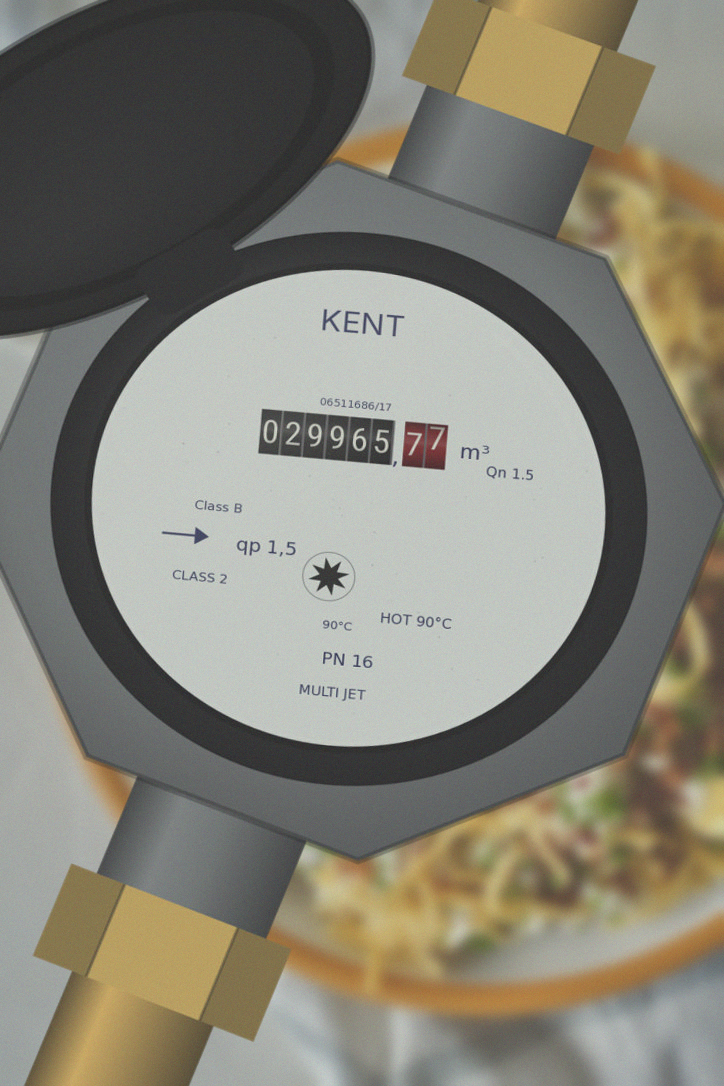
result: 29965.77 m³
